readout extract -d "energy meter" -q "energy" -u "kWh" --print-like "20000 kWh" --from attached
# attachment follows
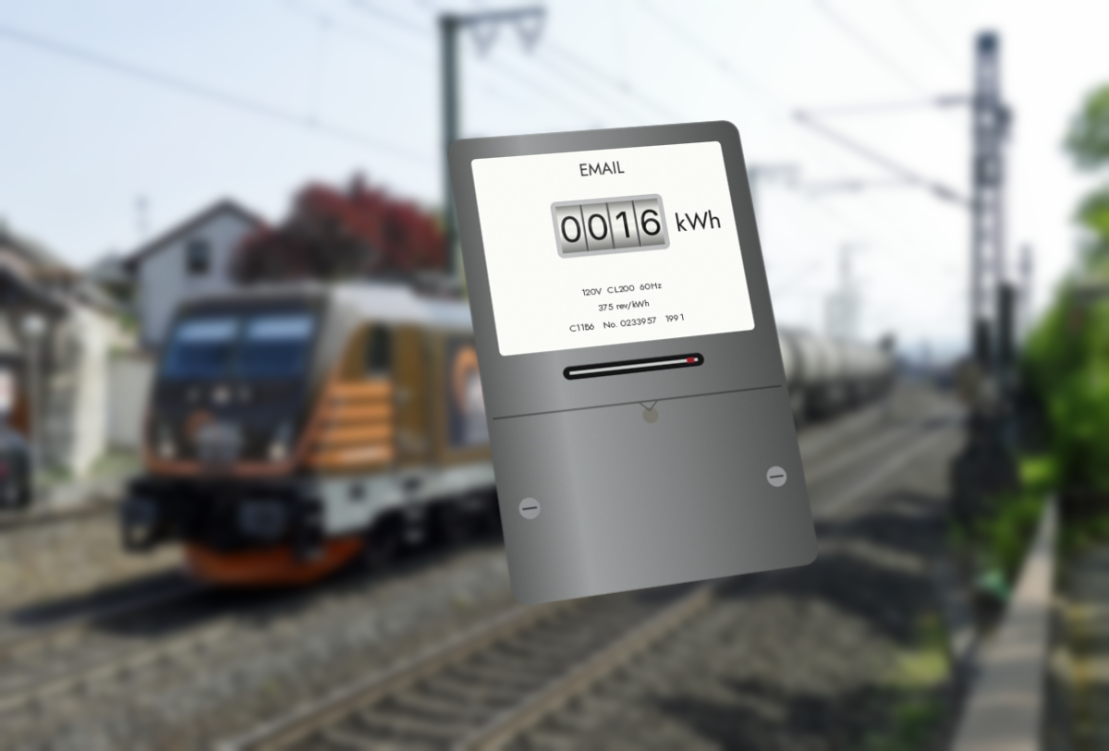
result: 16 kWh
